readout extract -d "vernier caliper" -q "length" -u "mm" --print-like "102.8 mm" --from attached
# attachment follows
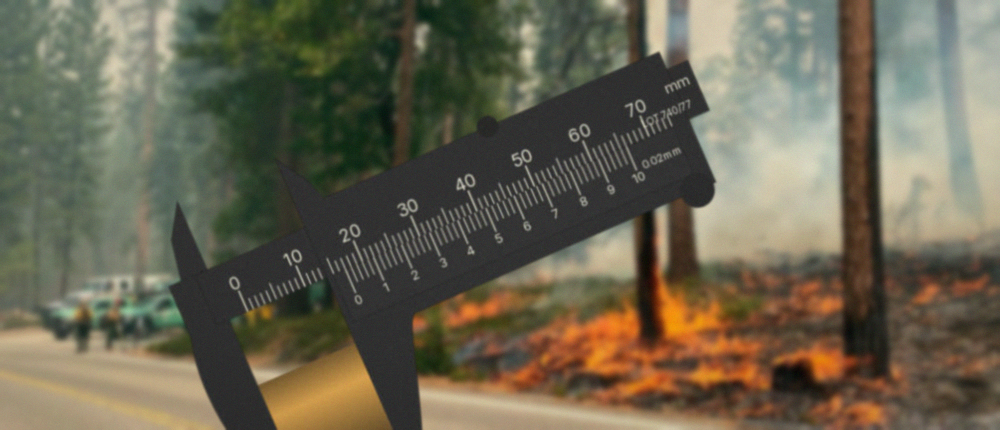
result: 17.0 mm
